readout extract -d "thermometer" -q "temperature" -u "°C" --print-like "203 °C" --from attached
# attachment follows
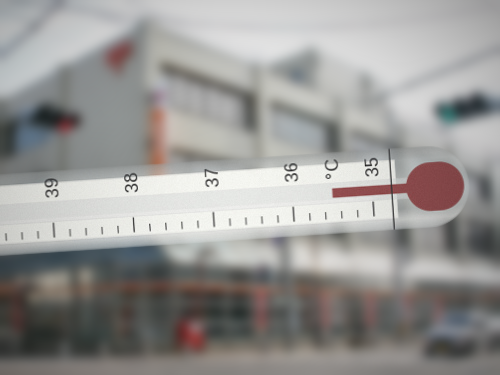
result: 35.5 °C
